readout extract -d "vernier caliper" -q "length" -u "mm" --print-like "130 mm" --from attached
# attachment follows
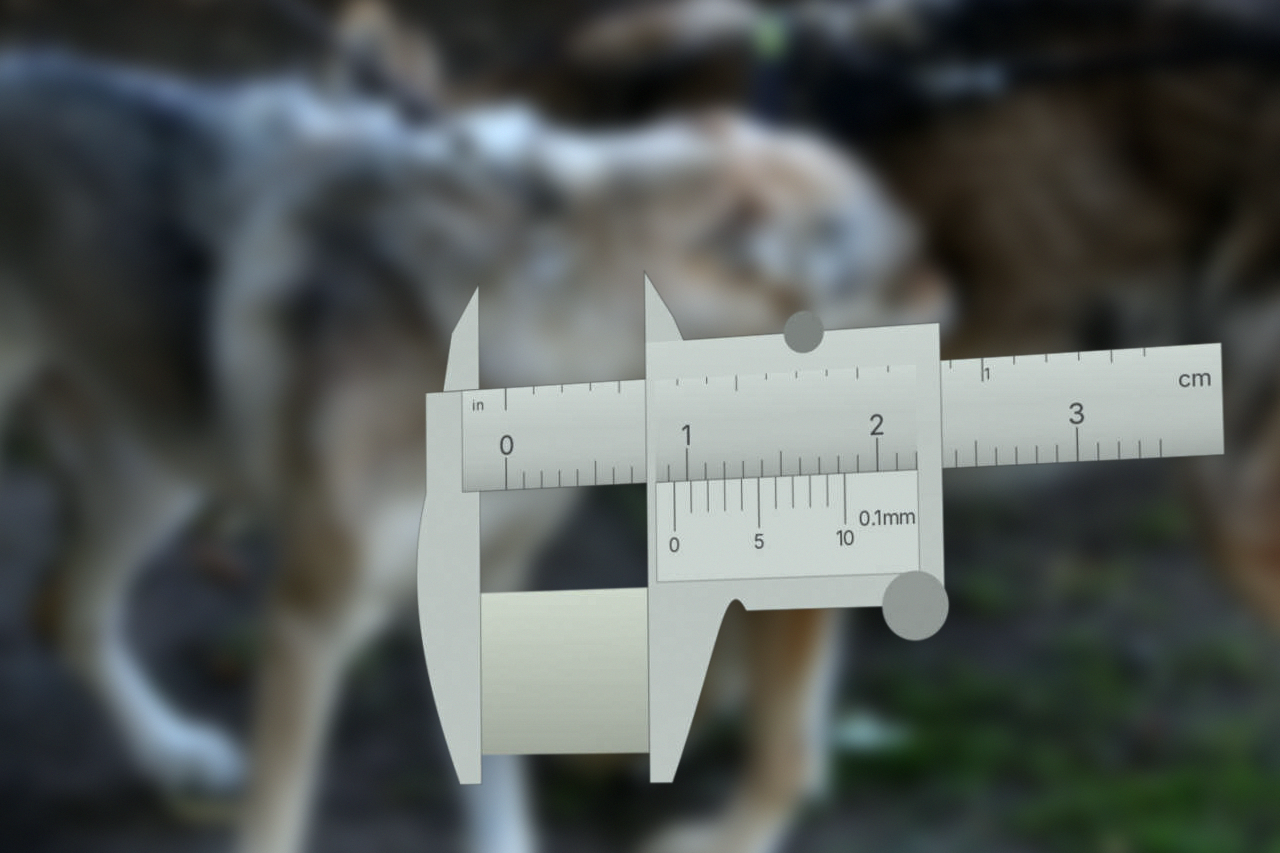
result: 9.3 mm
